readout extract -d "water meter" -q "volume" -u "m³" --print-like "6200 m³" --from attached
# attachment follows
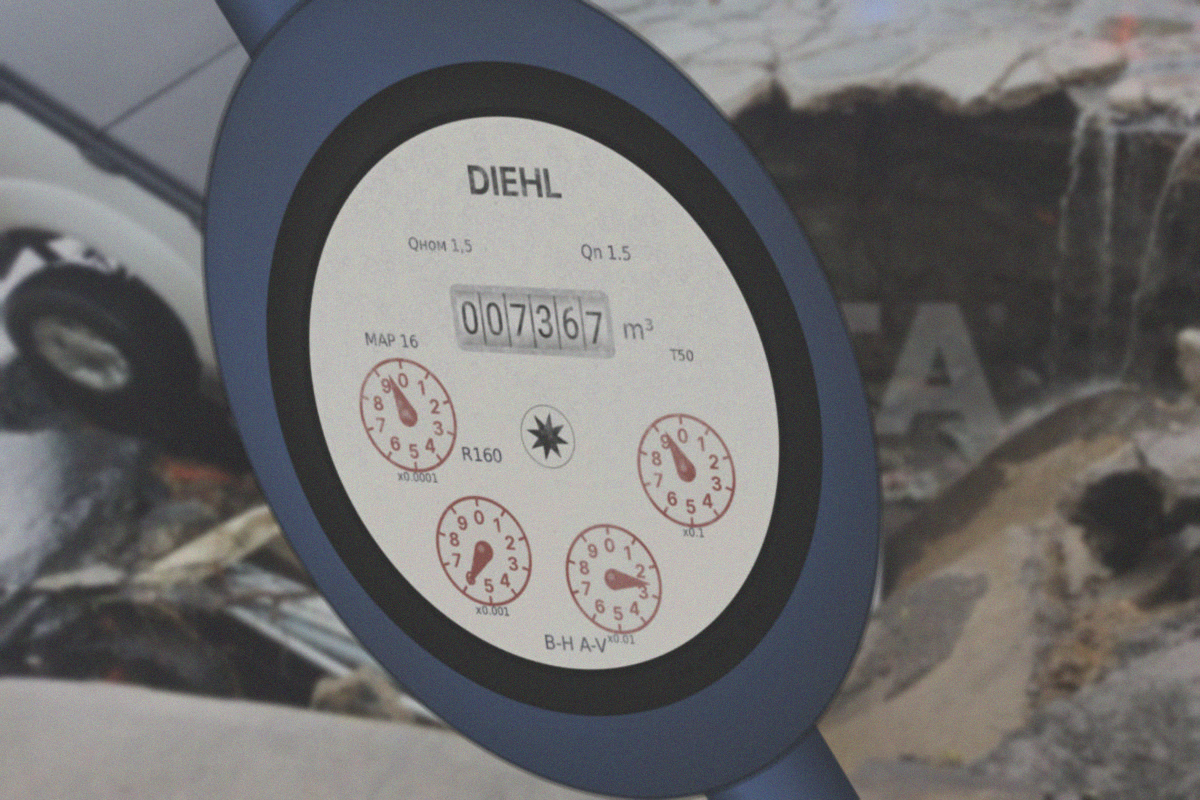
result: 7366.9259 m³
